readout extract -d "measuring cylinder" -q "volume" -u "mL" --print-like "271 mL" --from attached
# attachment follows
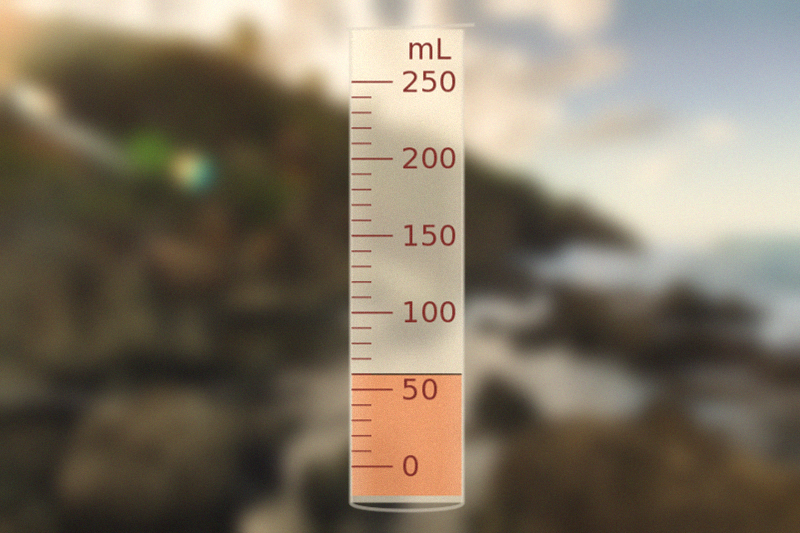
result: 60 mL
